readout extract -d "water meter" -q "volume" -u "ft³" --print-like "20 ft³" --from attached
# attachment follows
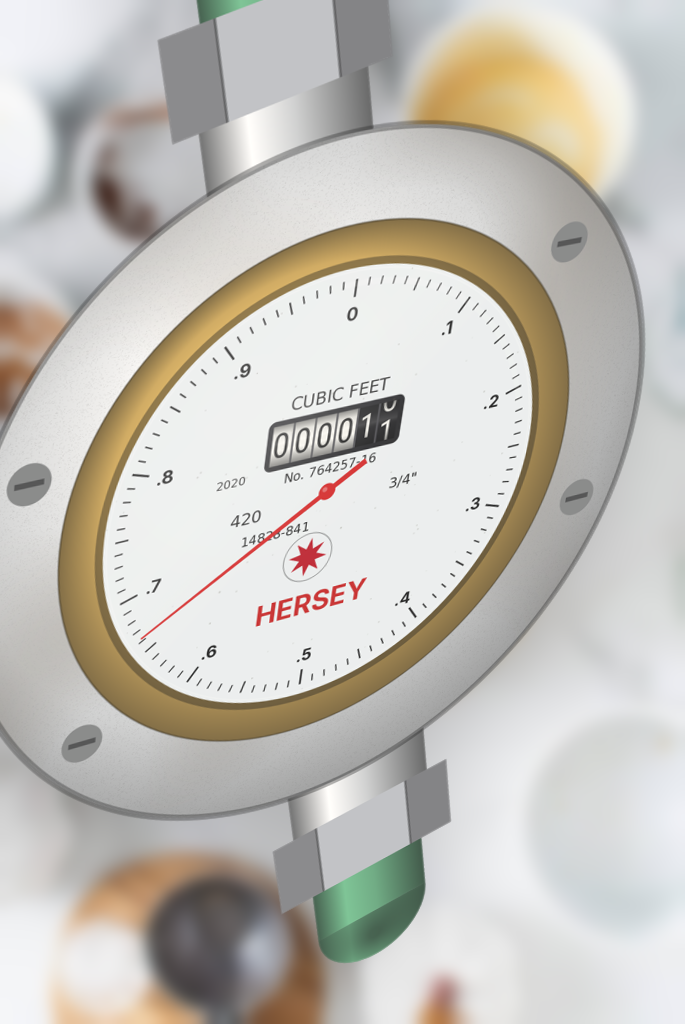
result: 10.66 ft³
